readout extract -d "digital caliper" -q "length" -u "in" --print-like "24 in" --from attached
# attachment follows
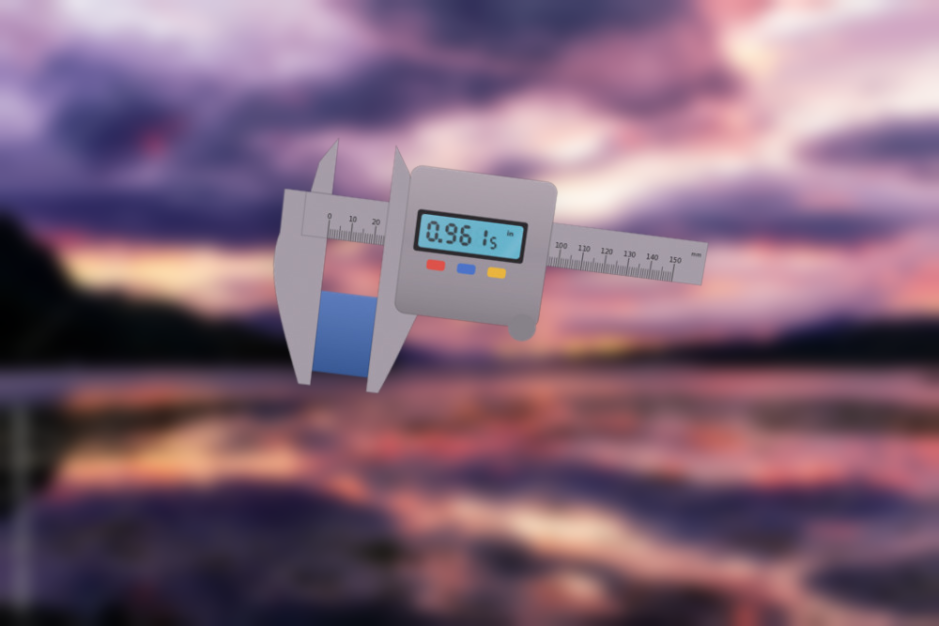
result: 0.9615 in
